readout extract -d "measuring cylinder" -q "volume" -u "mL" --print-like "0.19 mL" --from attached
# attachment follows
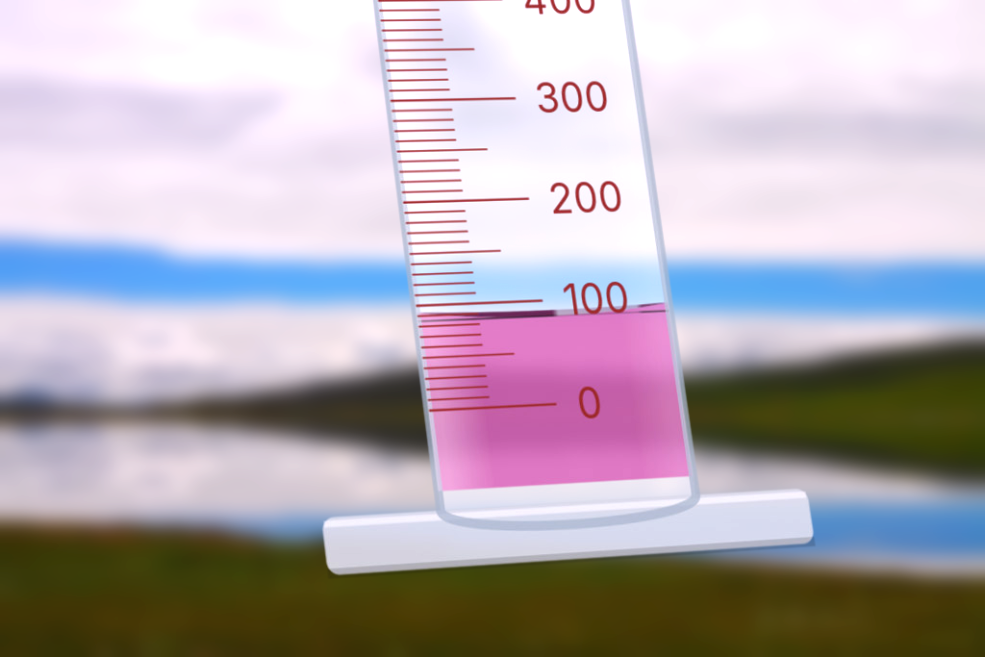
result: 85 mL
